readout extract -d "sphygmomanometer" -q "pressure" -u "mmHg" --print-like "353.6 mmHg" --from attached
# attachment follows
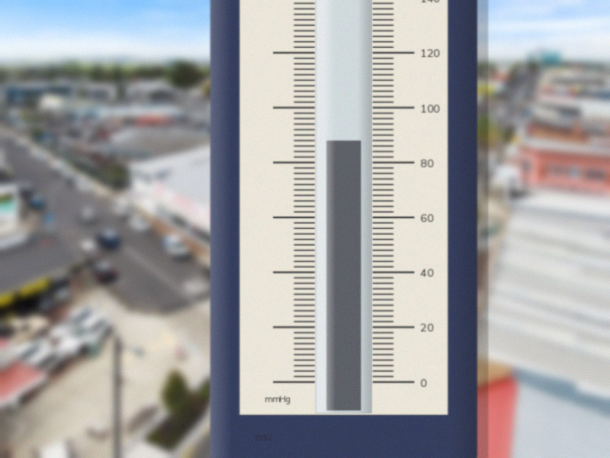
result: 88 mmHg
